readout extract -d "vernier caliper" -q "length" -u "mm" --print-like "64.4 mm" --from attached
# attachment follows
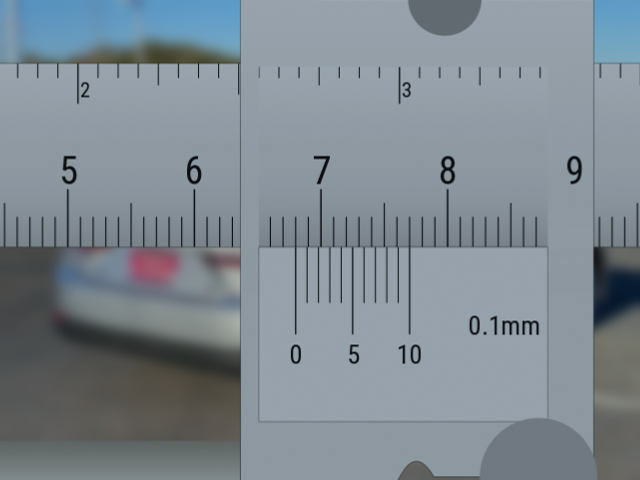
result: 68.0 mm
